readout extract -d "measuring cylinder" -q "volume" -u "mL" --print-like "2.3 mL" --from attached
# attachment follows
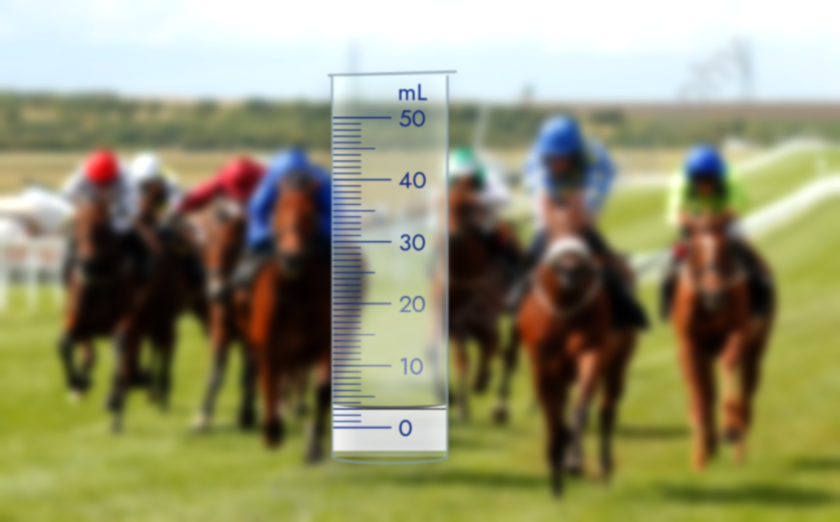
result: 3 mL
